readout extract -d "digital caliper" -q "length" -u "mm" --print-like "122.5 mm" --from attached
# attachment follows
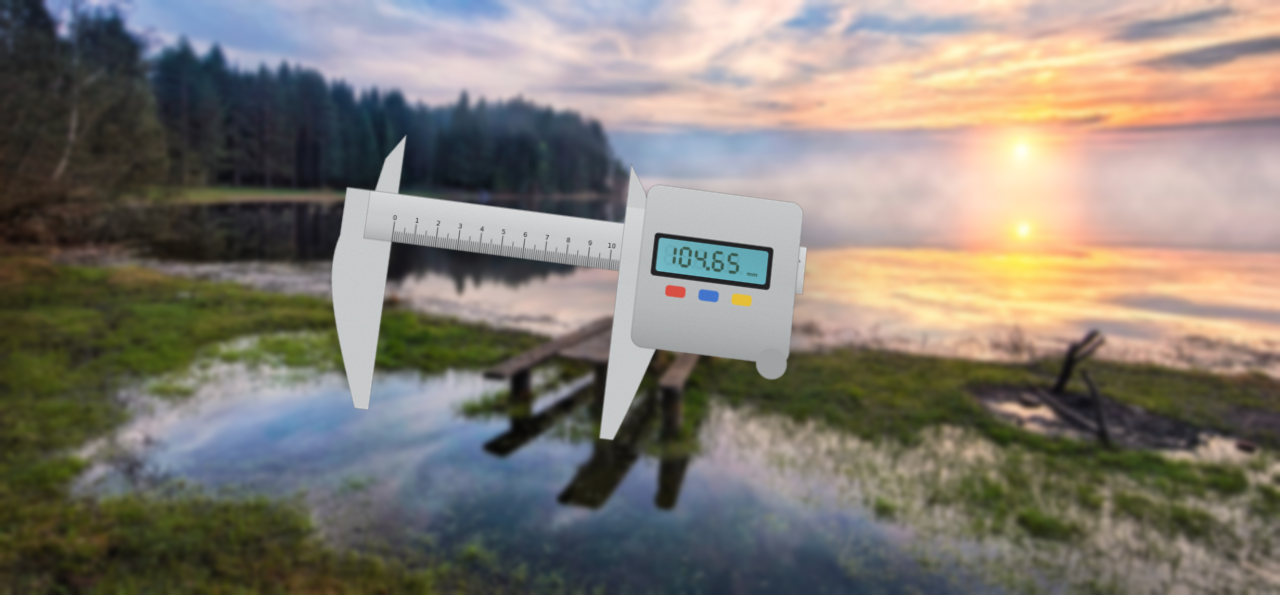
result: 104.65 mm
